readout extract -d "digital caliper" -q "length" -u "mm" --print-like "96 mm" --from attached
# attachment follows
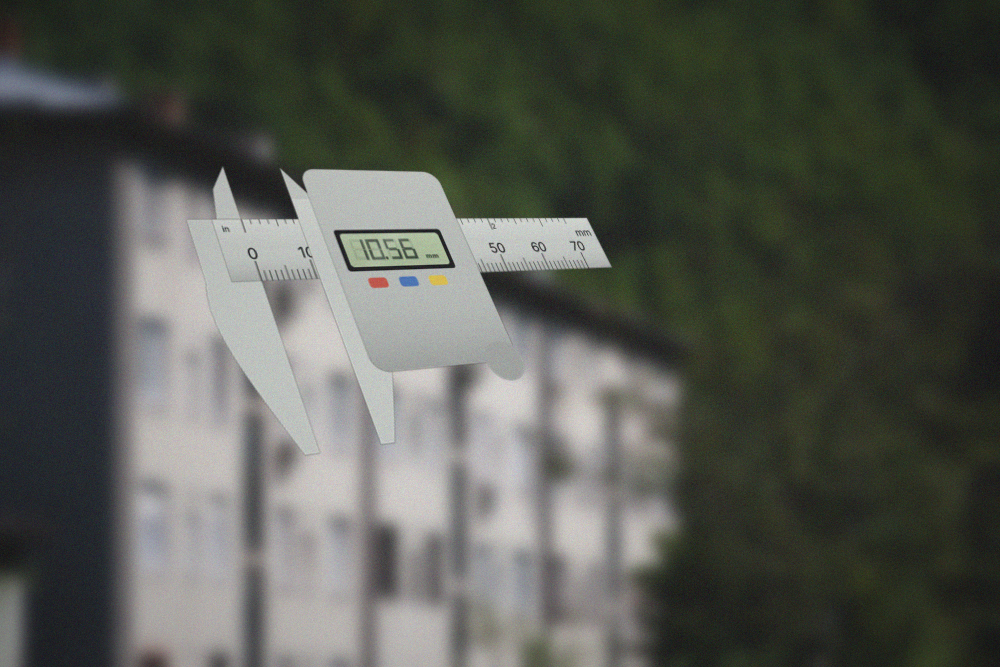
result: 10.56 mm
